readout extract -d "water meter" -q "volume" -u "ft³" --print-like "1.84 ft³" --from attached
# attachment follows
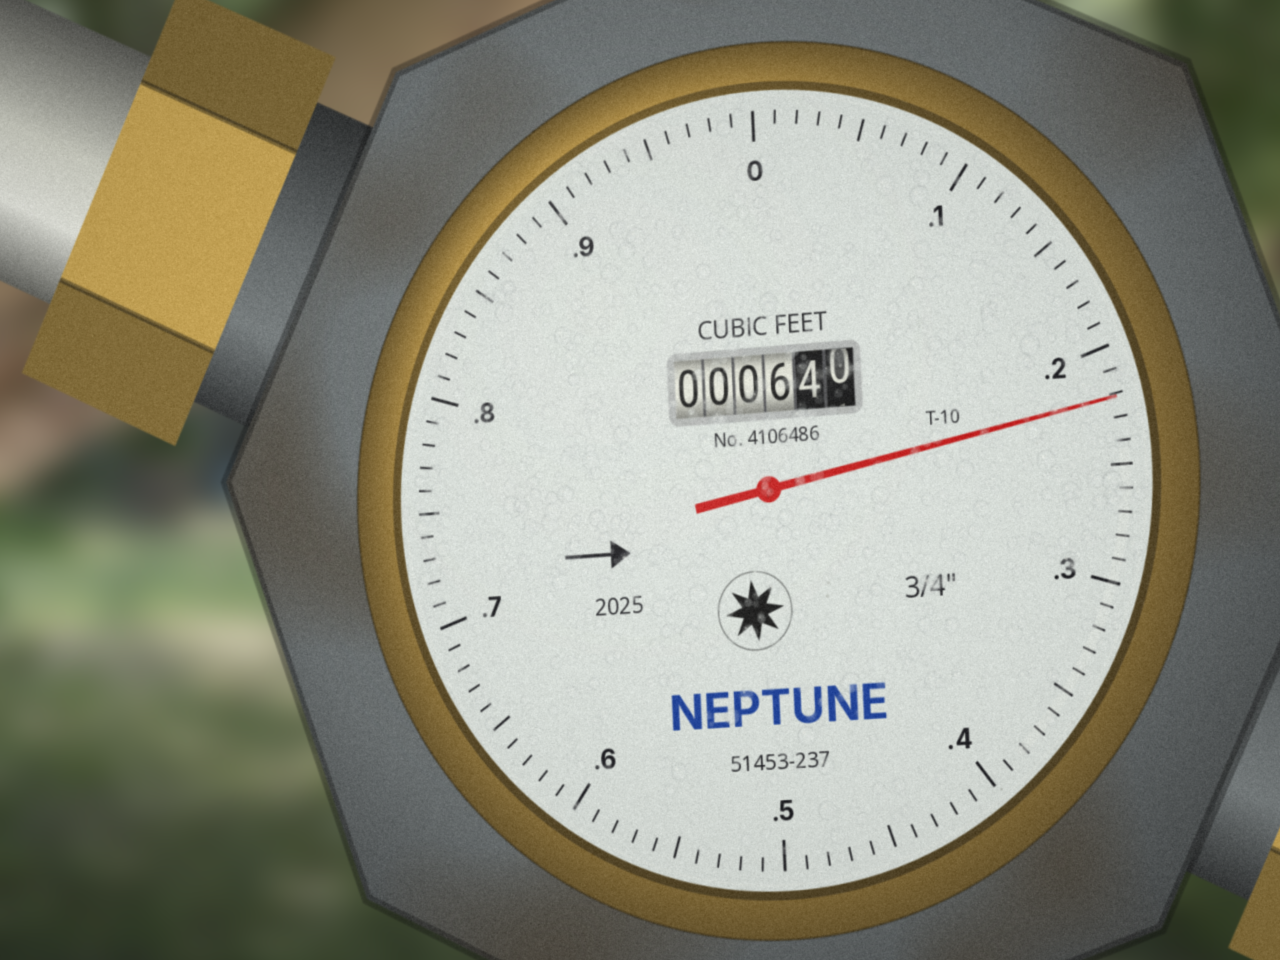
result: 640.22 ft³
